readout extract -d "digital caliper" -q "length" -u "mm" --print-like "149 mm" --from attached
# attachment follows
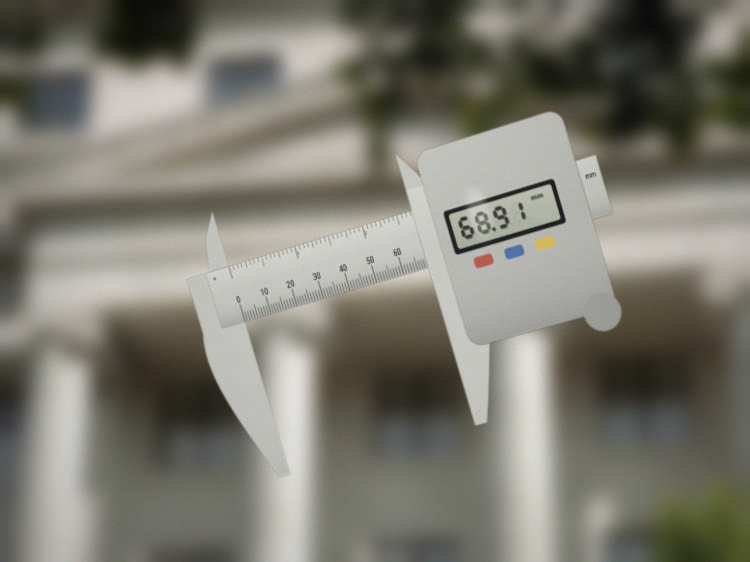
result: 68.91 mm
